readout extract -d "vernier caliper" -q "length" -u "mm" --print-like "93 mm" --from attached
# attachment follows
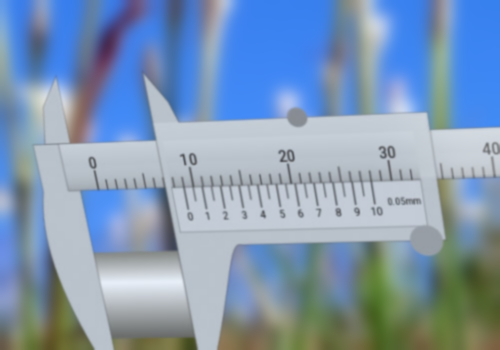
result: 9.0 mm
